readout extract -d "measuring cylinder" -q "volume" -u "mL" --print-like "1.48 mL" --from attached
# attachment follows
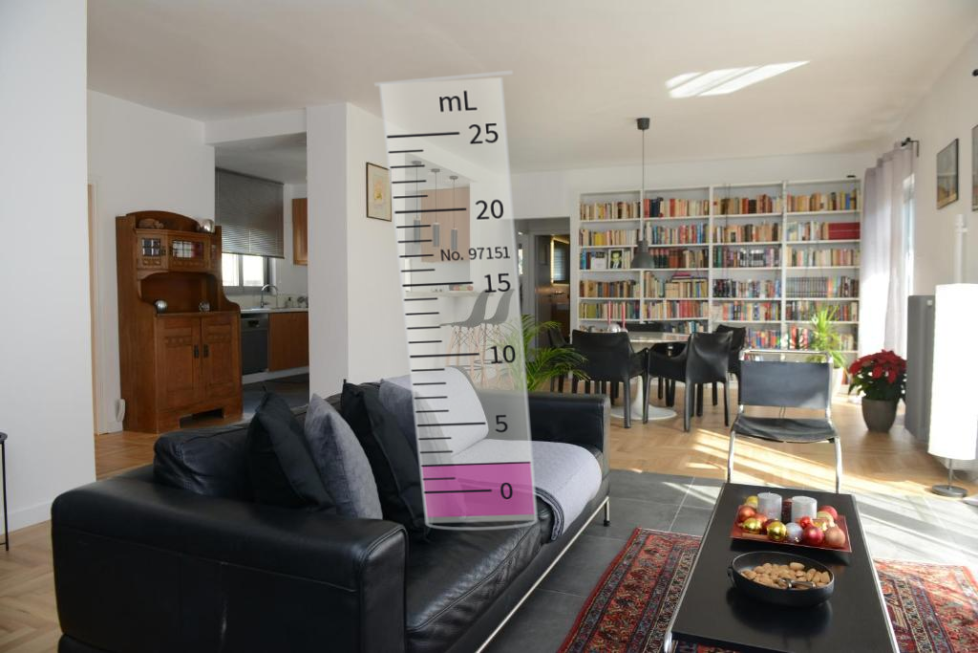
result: 2 mL
